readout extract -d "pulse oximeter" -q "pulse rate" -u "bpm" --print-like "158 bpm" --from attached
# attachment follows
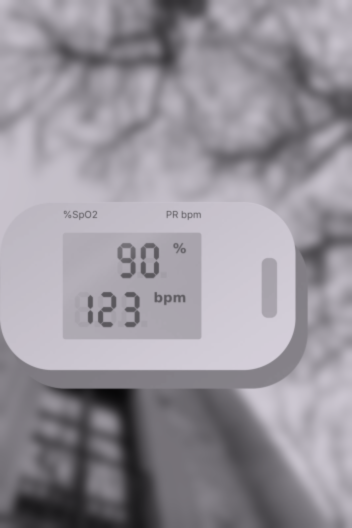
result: 123 bpm
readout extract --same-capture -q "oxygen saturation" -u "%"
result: 90 %
